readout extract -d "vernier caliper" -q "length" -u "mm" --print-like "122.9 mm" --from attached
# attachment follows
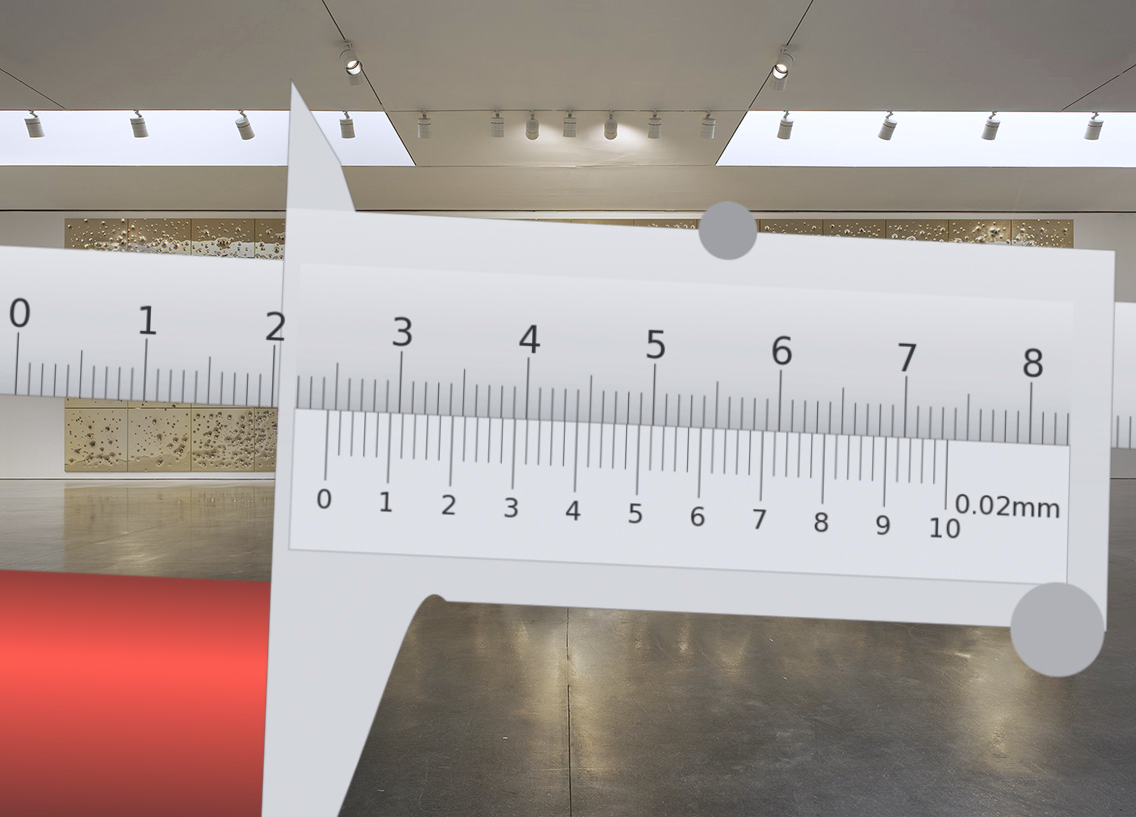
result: 24.4 mm
